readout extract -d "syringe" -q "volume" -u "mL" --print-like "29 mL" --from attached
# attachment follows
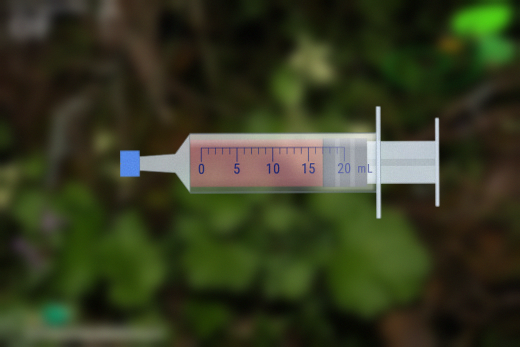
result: 17 mL
